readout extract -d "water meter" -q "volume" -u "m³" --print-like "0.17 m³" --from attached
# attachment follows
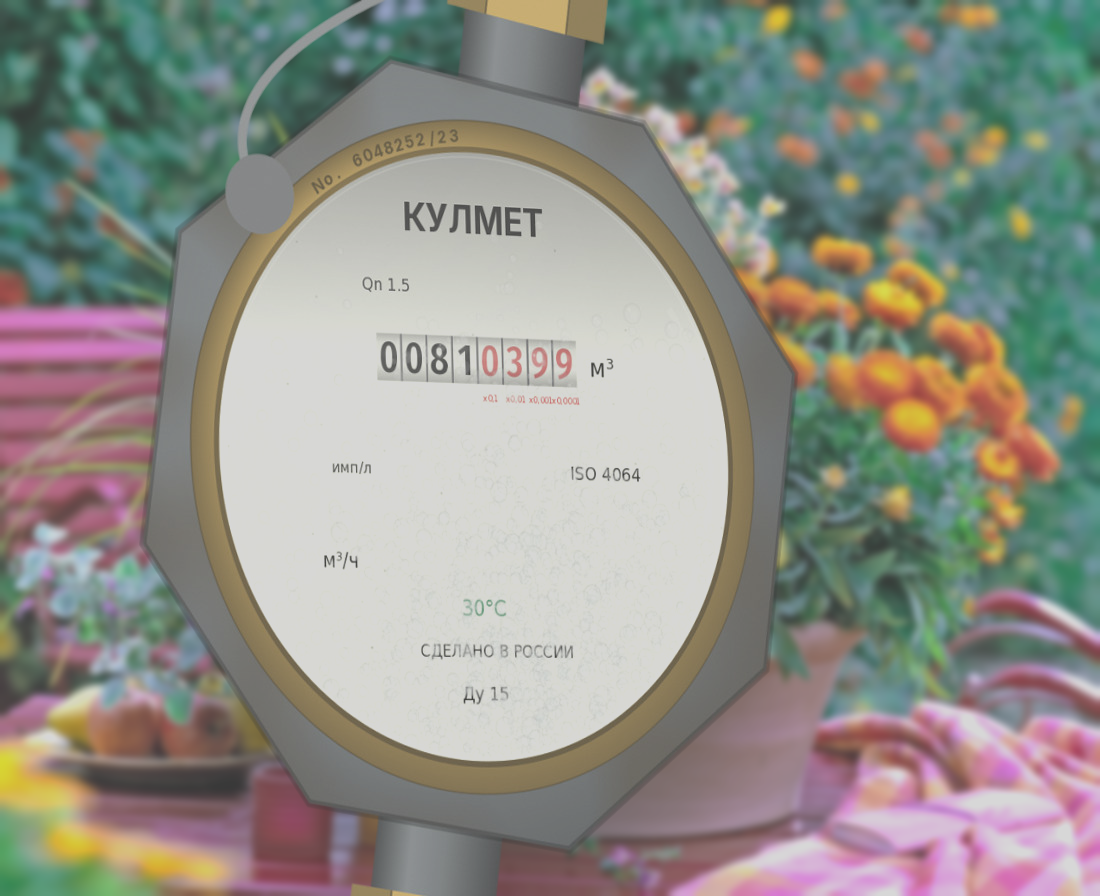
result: 81.0399 m³
